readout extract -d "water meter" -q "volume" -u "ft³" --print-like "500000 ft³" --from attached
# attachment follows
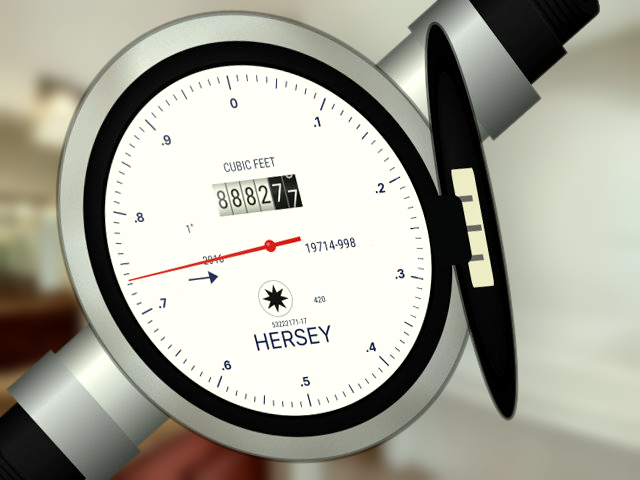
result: 888276.73 ft³
